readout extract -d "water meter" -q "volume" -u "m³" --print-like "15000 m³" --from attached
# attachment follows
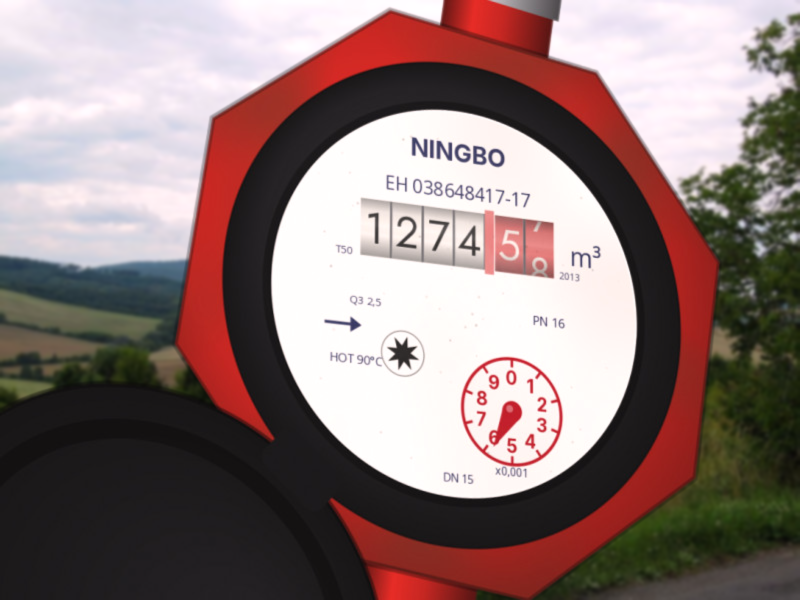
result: 1274.575 m³
